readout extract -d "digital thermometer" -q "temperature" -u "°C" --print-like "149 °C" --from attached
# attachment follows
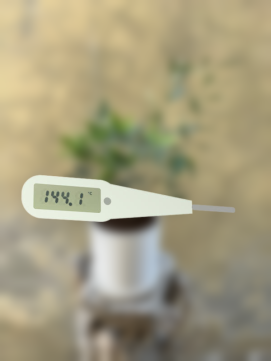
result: 144.1 °C
